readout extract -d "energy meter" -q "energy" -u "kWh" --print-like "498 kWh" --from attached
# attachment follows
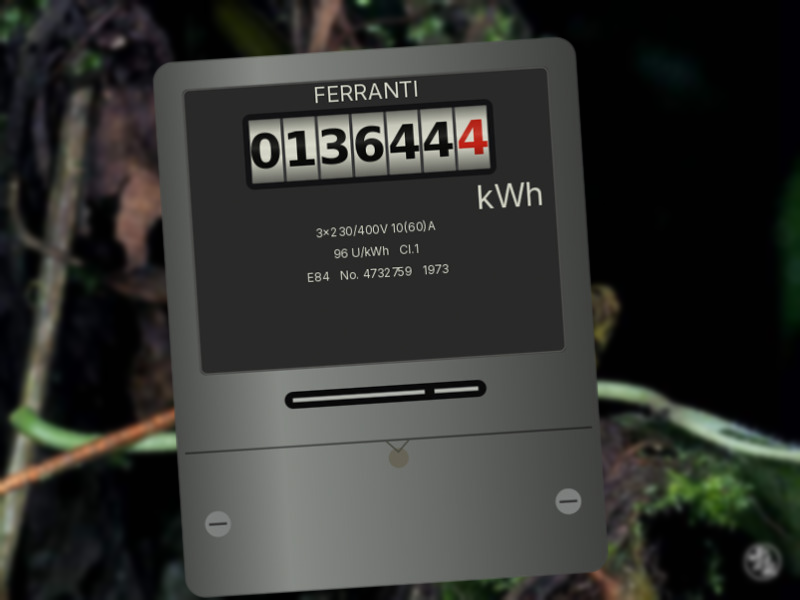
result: 13644.4 kWh
